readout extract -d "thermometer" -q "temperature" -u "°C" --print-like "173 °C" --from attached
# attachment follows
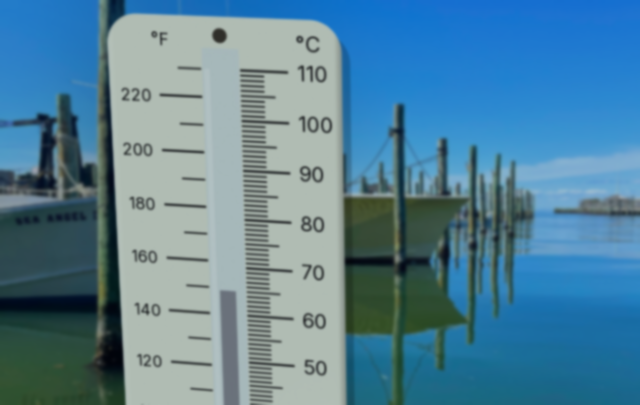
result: 65 °C
